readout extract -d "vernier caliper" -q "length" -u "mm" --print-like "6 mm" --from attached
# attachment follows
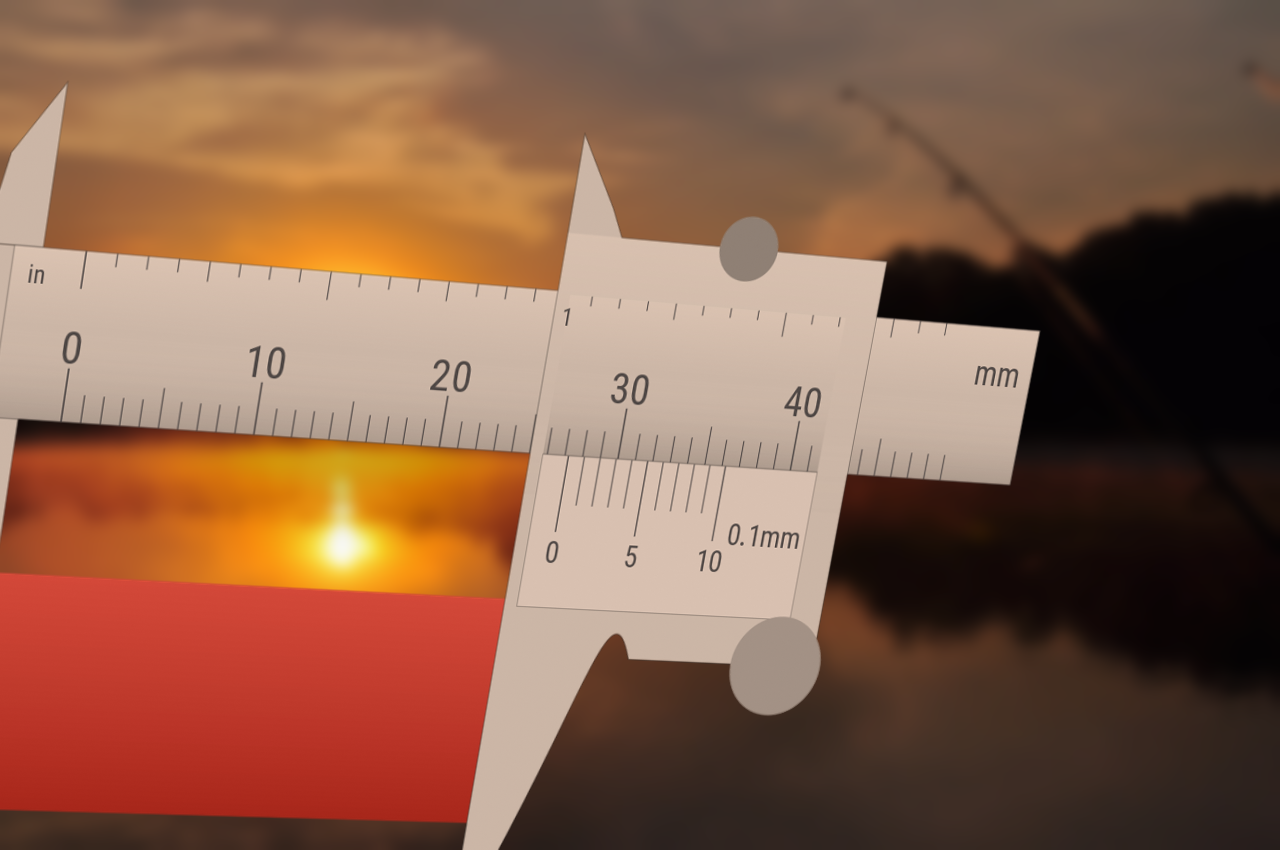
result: 27.2 mm
